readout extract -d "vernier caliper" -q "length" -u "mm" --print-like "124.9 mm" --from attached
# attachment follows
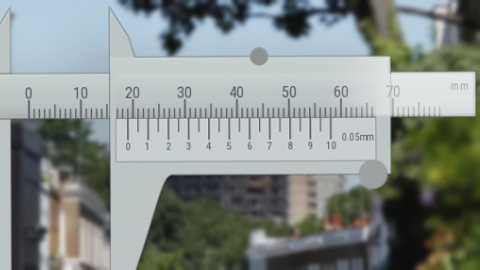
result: 19.0 mm
